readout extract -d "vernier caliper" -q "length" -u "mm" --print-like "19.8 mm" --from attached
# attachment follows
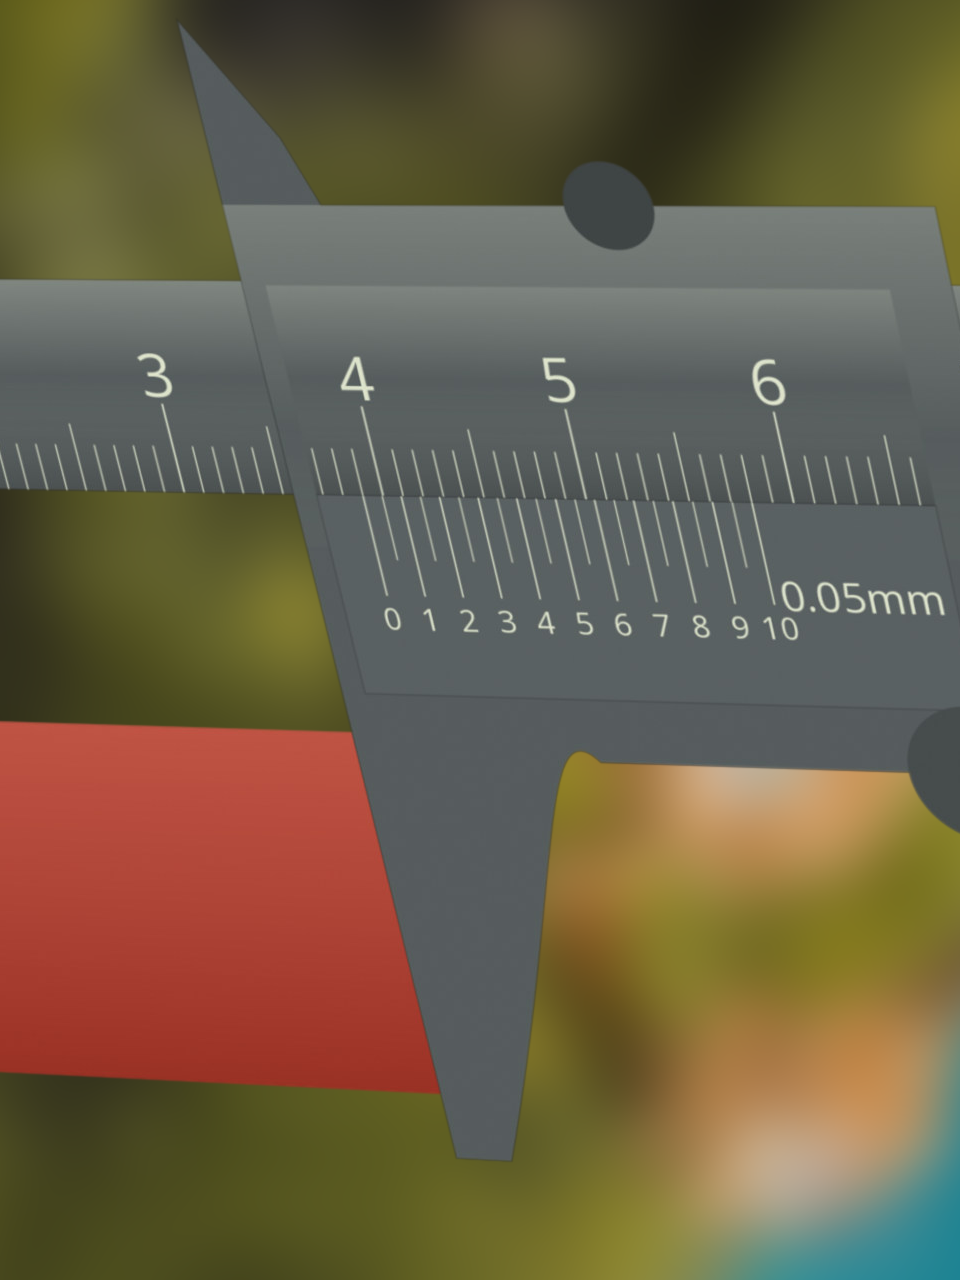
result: 39.0 mm
